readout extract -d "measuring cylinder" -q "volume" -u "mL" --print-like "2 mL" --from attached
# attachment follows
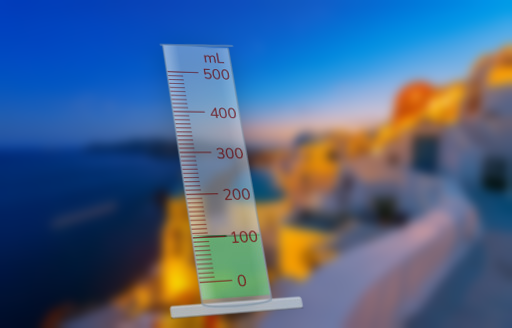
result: 100 mL
